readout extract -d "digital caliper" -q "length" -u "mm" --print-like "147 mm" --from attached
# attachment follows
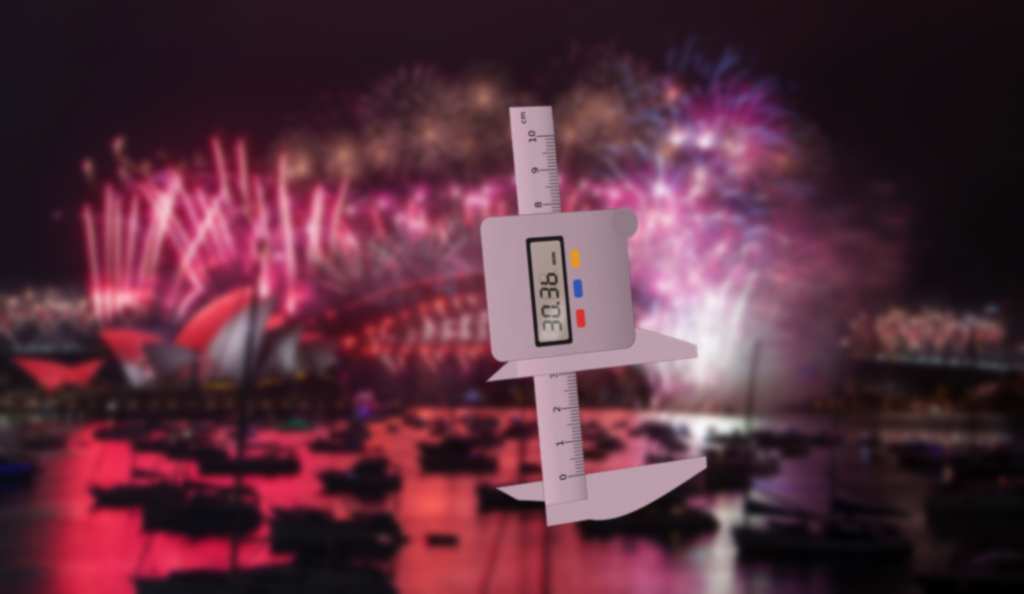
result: 30.36 mm
